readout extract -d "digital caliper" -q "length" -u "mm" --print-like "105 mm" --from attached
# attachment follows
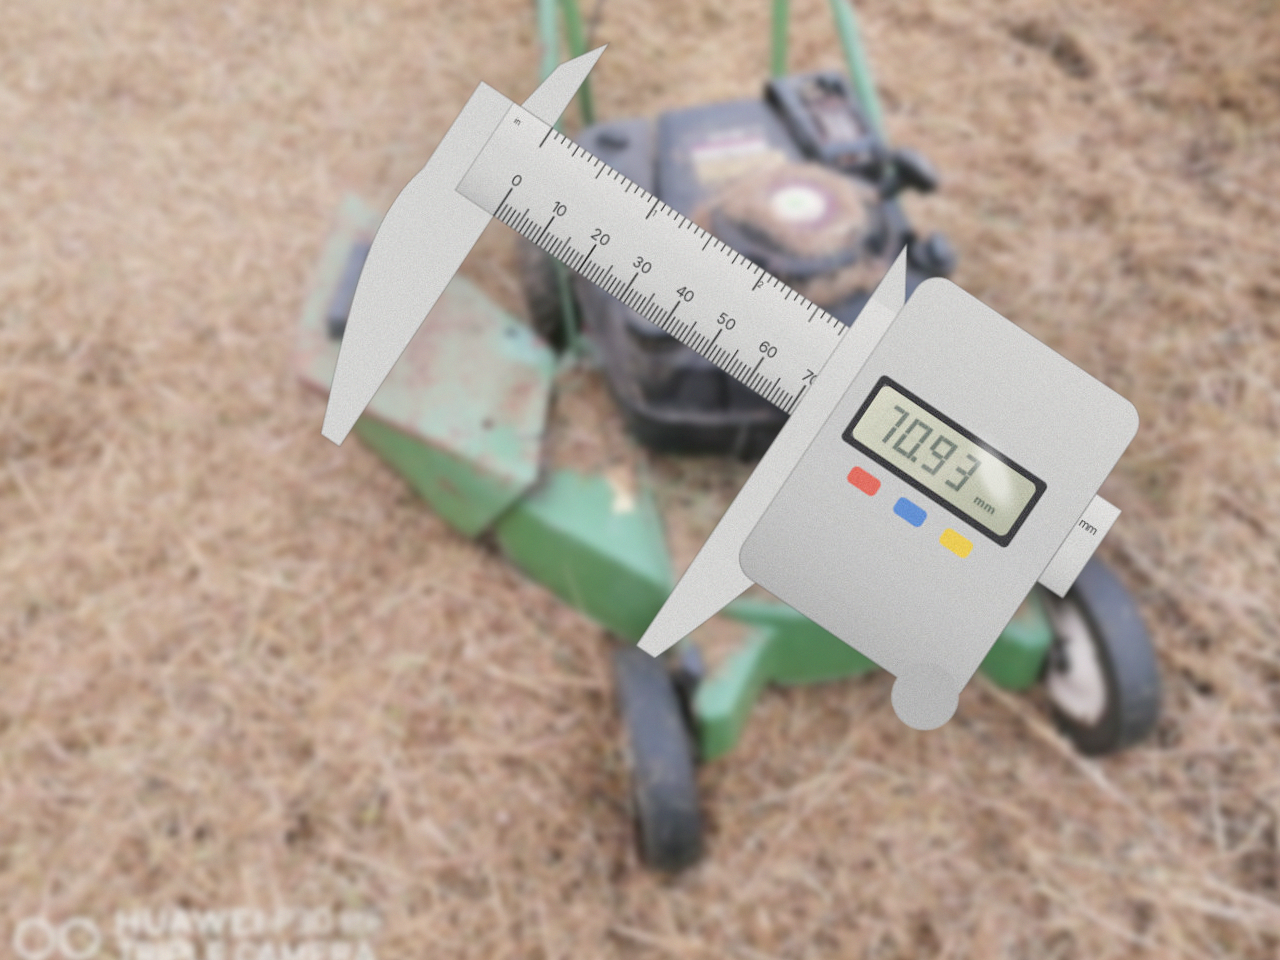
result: 70.93 mm
